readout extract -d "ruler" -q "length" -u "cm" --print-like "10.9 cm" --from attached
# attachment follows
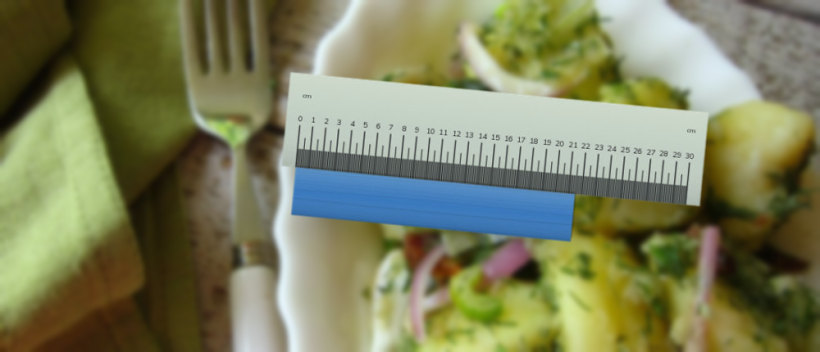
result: 21.5 cm
